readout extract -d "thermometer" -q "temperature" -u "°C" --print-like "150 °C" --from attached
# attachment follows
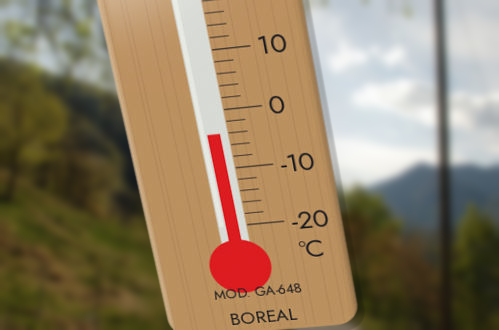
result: -4 °C
